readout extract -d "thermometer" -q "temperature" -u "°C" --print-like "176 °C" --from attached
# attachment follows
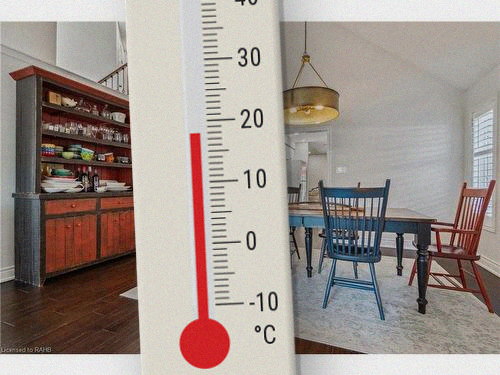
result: 18 °C
